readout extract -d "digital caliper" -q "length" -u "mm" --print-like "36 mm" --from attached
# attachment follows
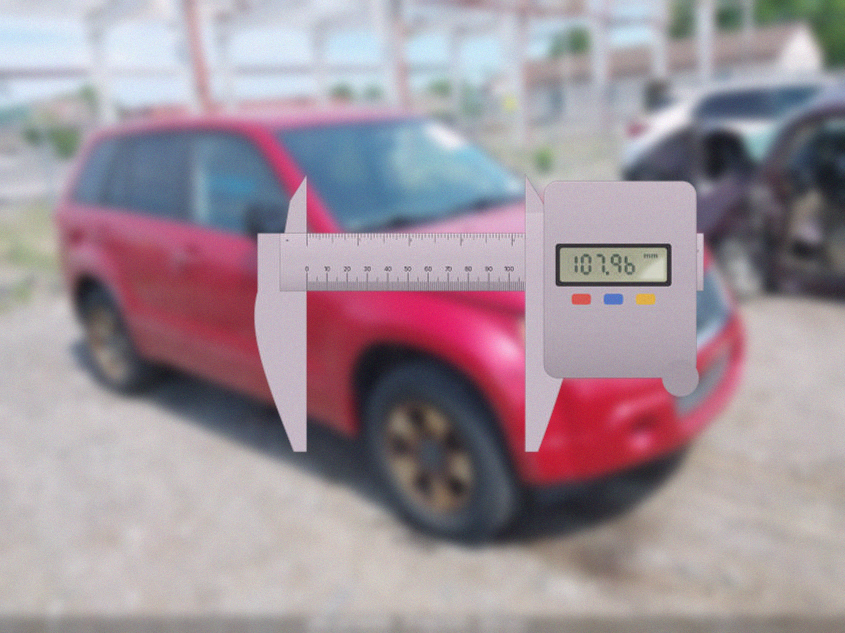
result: 107.96 mm
